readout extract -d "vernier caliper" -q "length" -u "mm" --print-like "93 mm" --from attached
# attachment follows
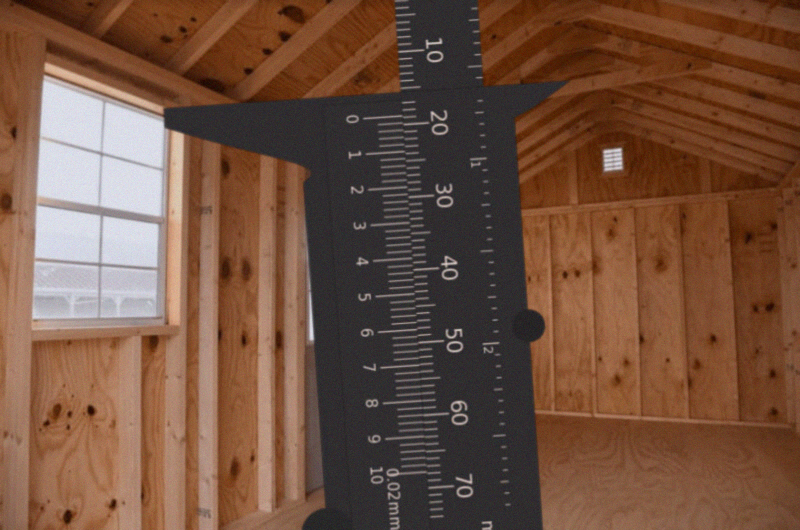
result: 18.8 mm
